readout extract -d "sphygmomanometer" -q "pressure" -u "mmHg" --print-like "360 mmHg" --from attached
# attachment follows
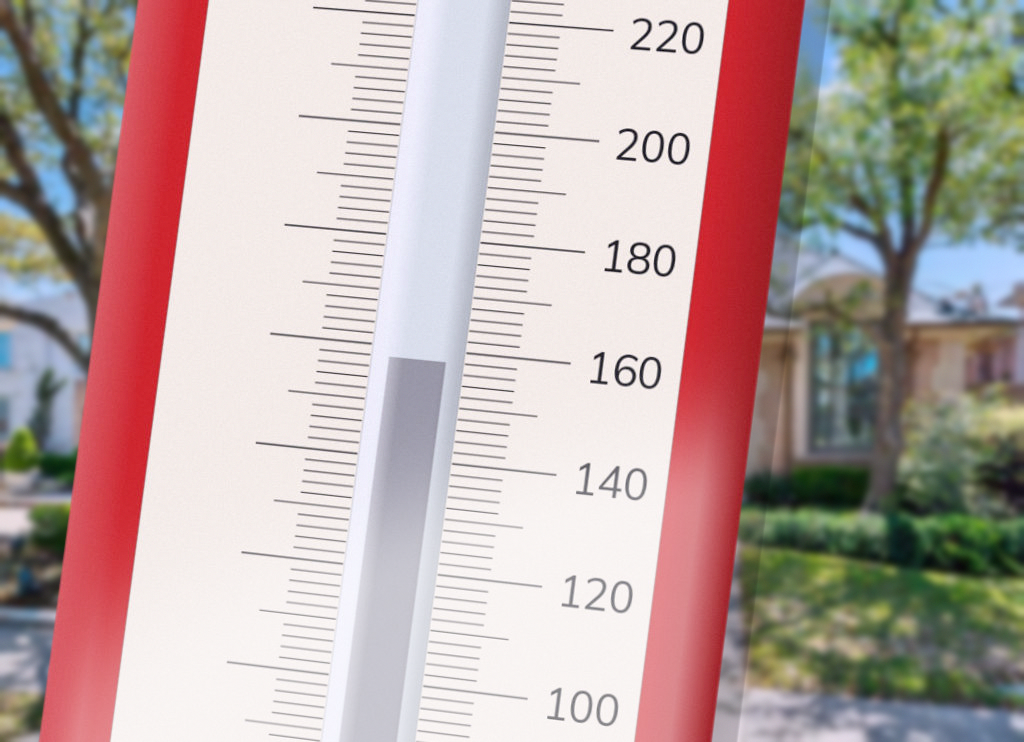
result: 158 mmHg
